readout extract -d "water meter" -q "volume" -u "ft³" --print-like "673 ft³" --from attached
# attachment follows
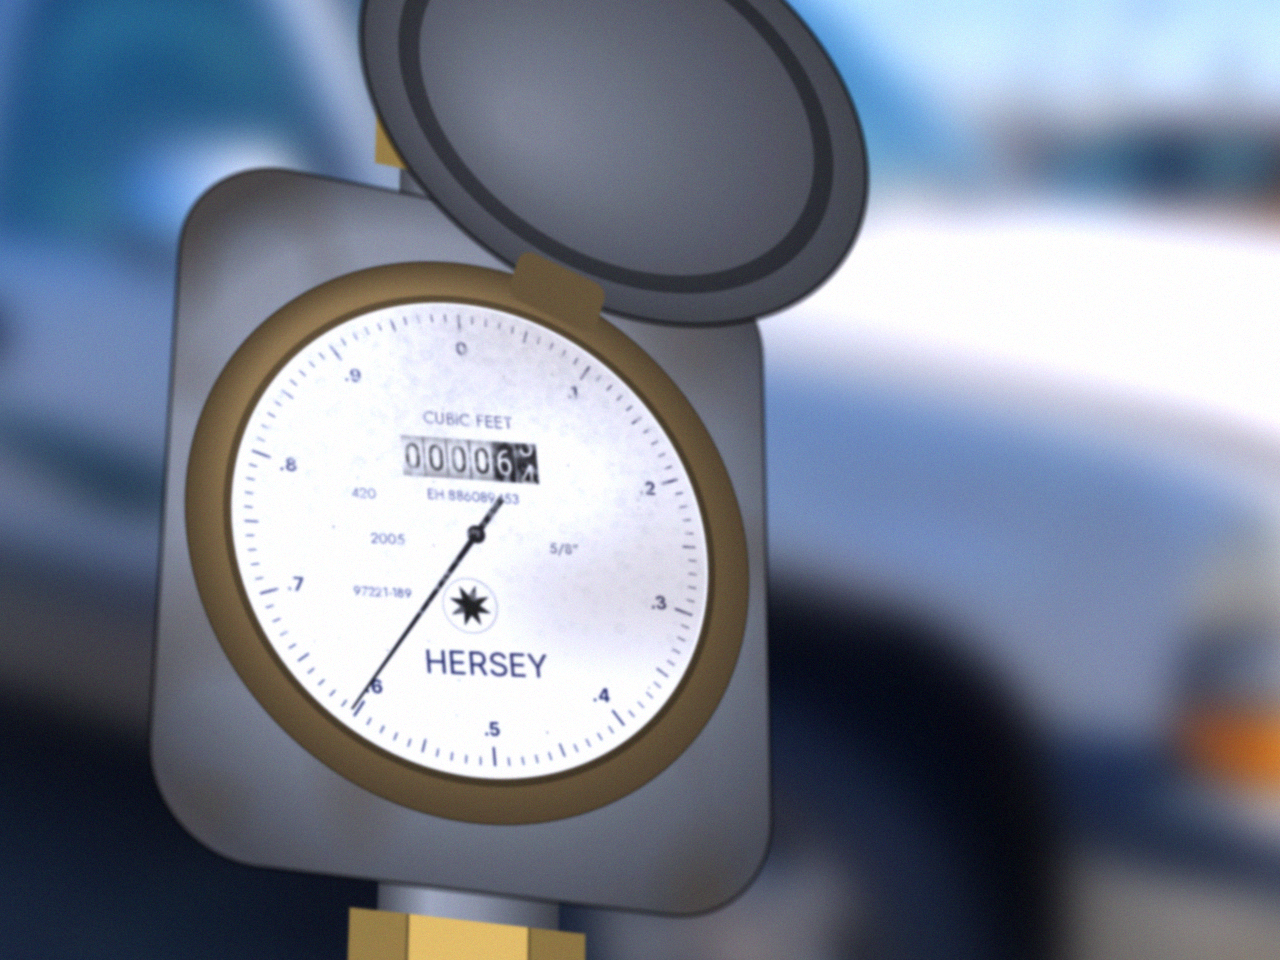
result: 63.60 ft³
